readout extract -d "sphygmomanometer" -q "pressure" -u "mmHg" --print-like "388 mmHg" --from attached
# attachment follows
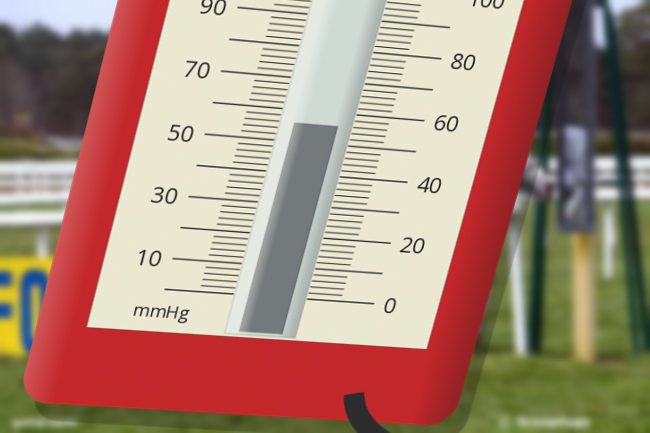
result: 56 mmHg
